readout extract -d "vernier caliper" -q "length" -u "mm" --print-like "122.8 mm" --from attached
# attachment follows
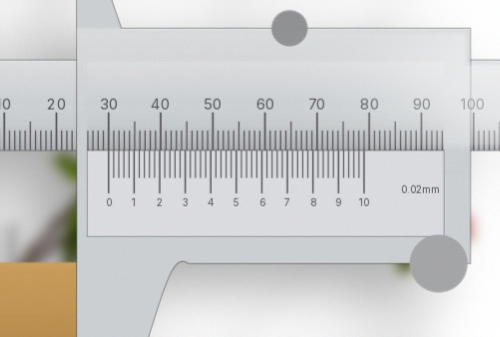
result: 30.0 mm
